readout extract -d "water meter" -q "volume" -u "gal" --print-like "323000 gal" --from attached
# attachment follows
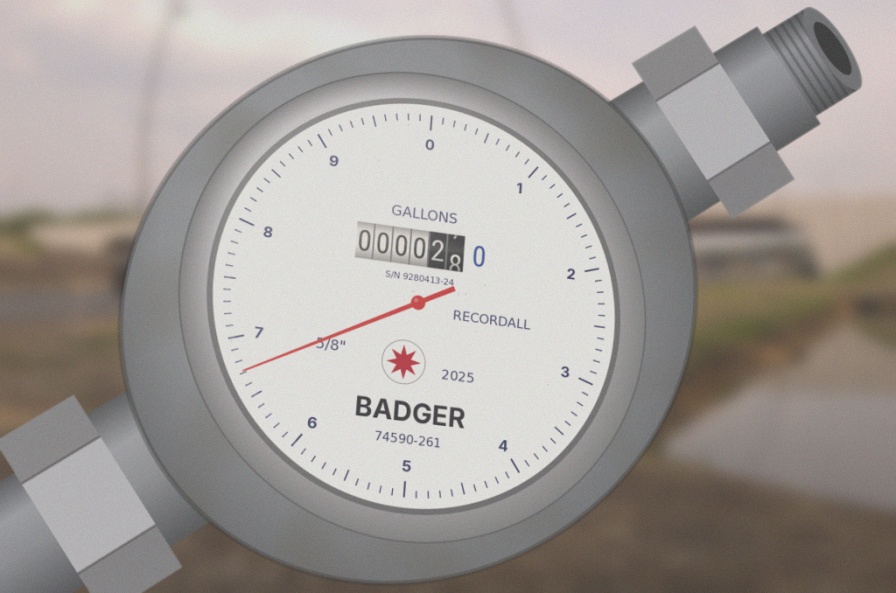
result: 276.7 gal
